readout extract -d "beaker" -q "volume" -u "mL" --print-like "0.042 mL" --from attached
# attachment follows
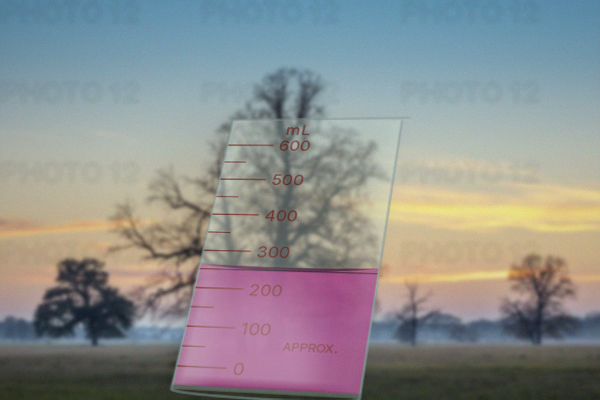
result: 250 mL
